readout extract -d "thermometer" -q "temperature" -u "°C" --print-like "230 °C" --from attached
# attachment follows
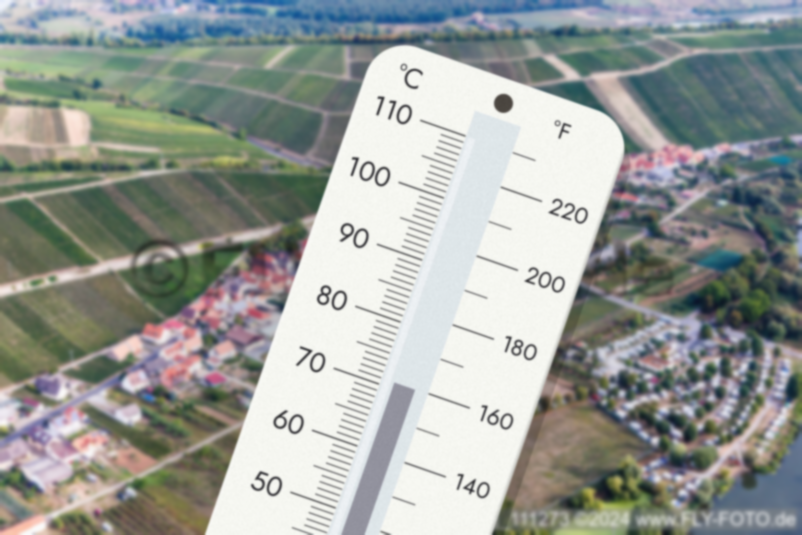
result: 71 °C
